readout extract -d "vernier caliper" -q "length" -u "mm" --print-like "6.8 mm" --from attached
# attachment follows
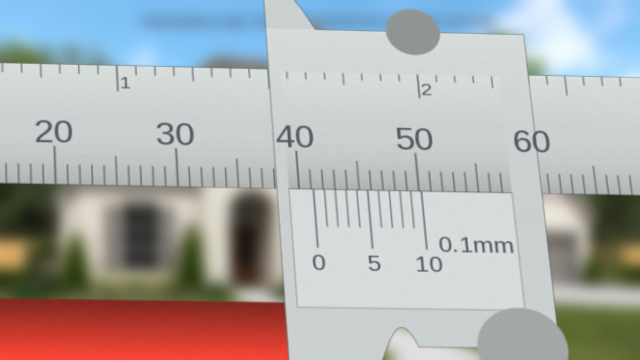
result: 41.2 mm
